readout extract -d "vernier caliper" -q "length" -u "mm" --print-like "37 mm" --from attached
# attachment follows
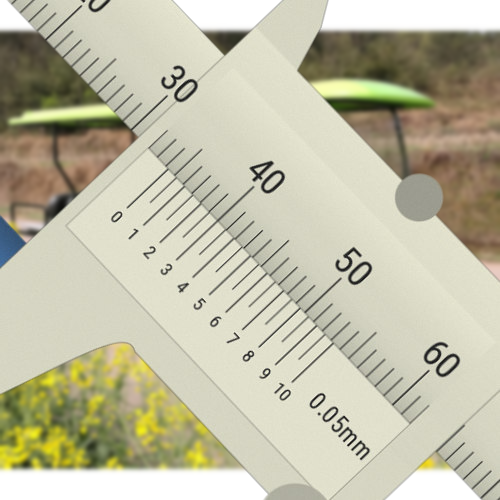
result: 34.3 mm
